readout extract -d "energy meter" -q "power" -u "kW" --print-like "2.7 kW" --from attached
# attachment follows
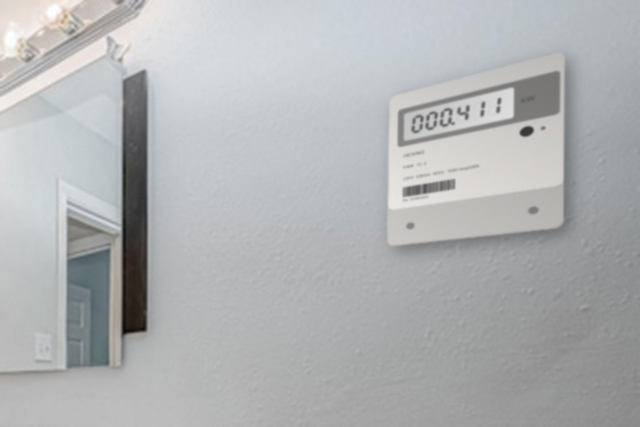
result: 0.411 kW
